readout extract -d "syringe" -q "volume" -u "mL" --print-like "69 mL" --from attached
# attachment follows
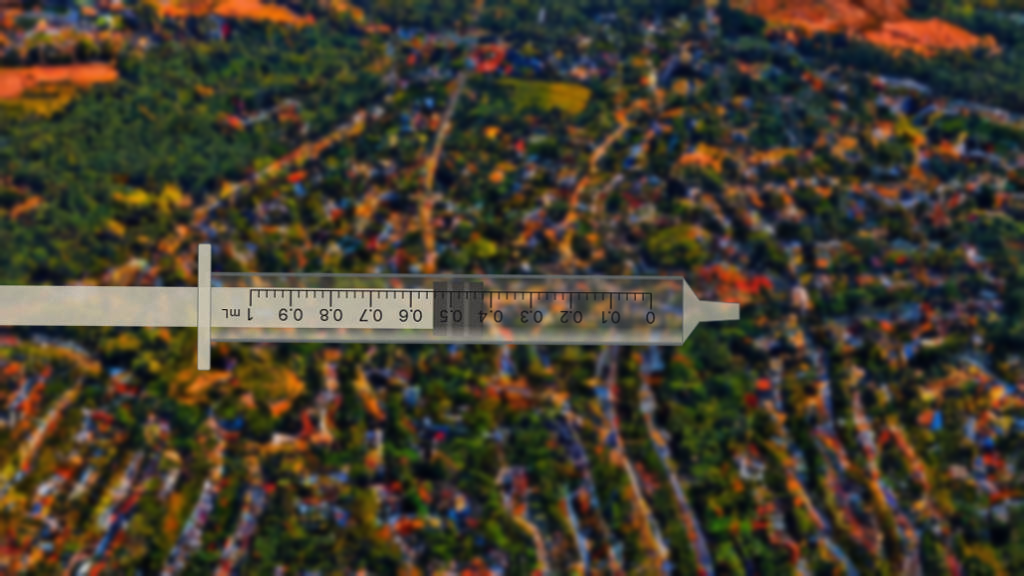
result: 0.42 mL
